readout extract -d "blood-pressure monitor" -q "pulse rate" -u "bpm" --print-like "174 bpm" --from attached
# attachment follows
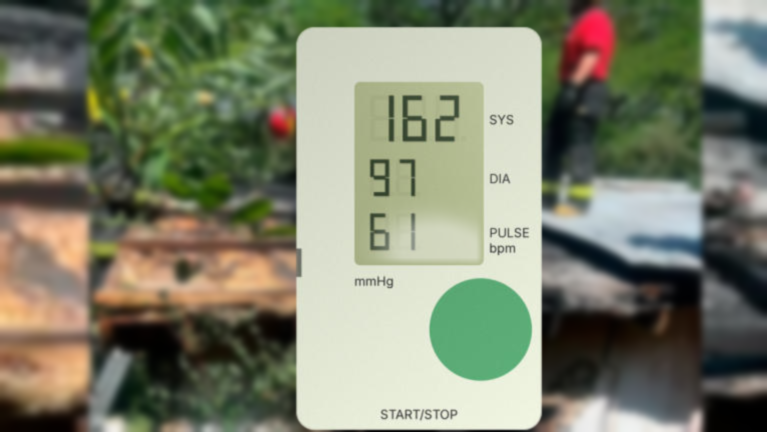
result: 61 bpm
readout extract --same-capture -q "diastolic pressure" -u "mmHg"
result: 97 mmHg
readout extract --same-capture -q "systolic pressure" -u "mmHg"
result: 162 mmHg
